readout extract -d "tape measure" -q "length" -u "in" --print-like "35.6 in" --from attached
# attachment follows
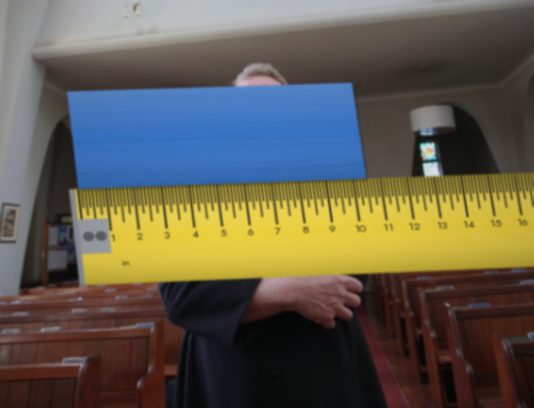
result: 10.5 in
